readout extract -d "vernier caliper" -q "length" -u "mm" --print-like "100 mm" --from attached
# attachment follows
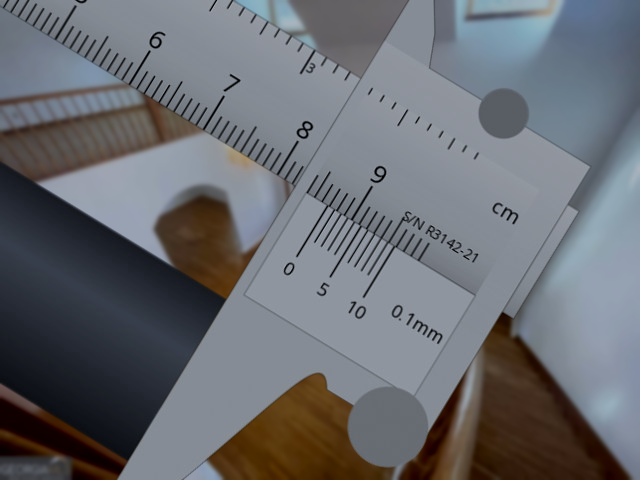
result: 86.8 mm
